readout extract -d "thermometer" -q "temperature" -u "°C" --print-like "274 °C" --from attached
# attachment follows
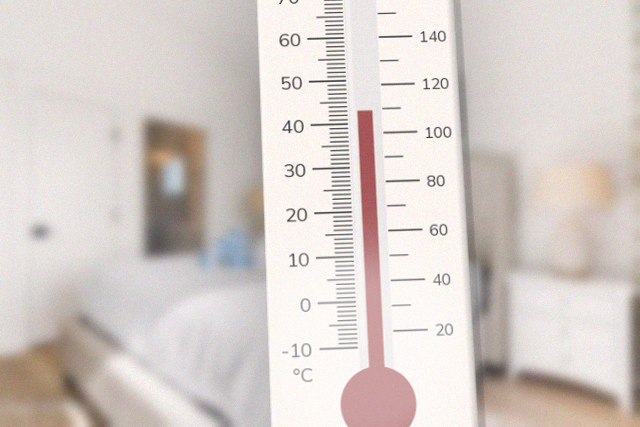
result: 43 °C
